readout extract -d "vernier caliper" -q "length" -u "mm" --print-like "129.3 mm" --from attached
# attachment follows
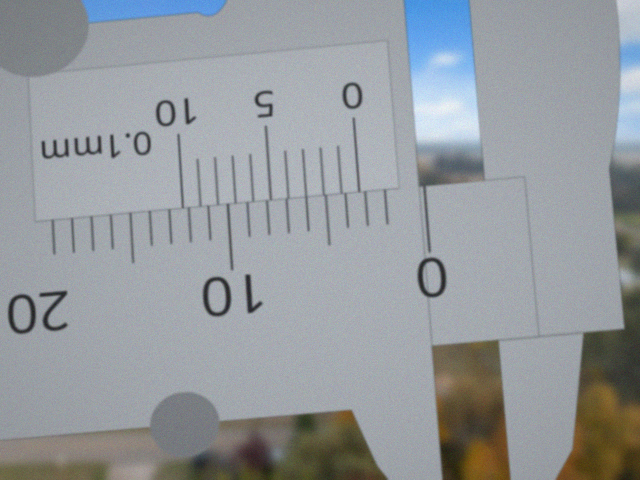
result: 3.3 mm
